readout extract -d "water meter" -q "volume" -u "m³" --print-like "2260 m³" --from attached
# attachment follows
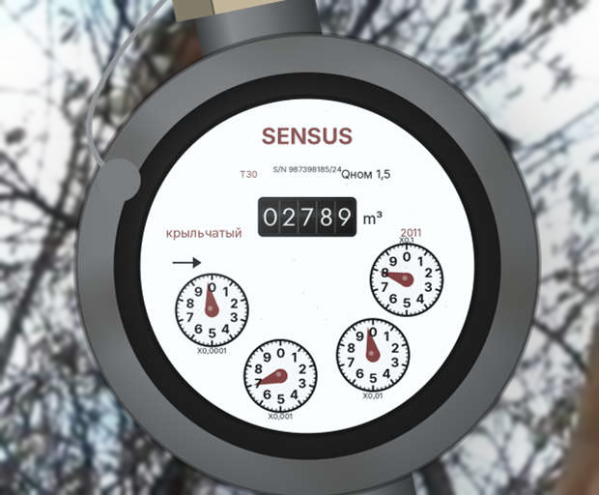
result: 2789.7969 m³
